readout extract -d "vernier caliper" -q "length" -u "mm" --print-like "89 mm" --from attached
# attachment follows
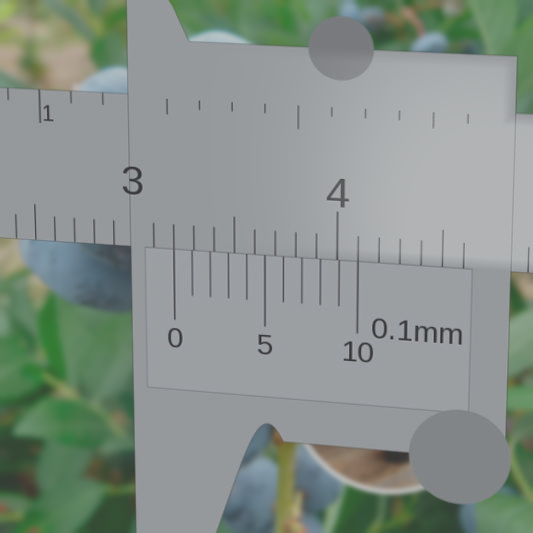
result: 32.0 mm
